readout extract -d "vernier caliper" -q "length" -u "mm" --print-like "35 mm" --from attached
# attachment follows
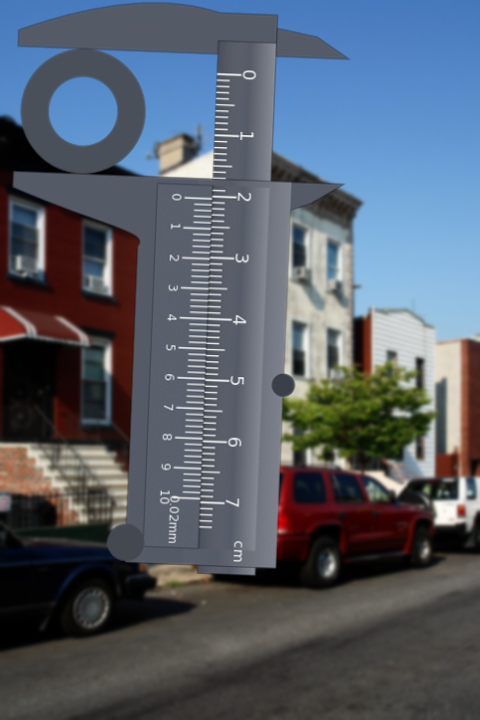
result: 20.4 mm
